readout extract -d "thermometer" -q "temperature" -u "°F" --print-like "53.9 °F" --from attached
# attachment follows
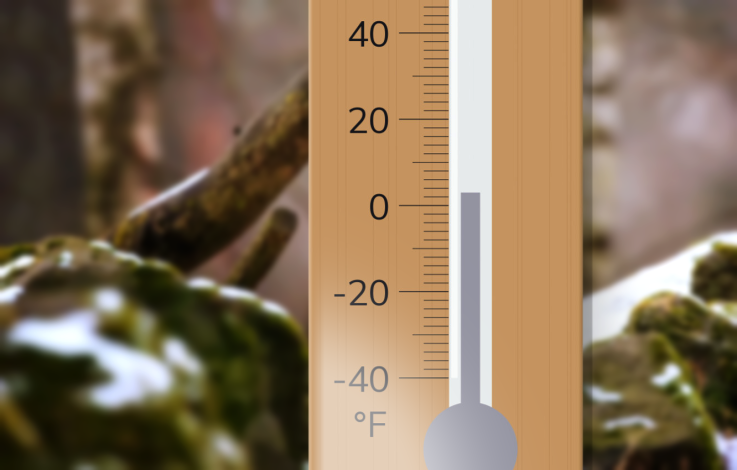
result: 3 °F
